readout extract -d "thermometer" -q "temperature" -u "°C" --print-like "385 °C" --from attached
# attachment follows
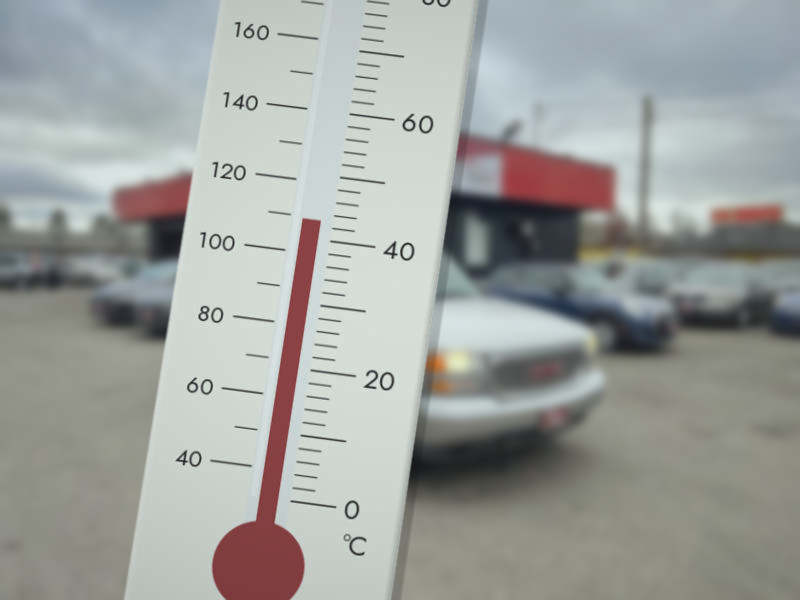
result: 43 °C
